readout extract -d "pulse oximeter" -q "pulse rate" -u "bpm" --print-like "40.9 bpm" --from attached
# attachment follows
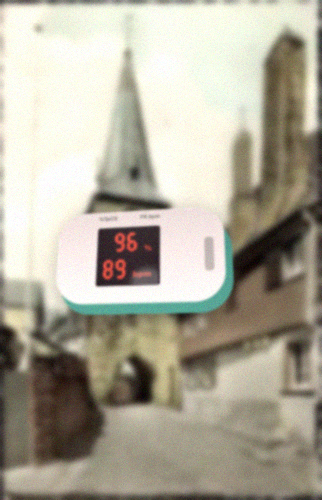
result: 89 bpm
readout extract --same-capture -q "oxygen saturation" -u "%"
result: 96 %
